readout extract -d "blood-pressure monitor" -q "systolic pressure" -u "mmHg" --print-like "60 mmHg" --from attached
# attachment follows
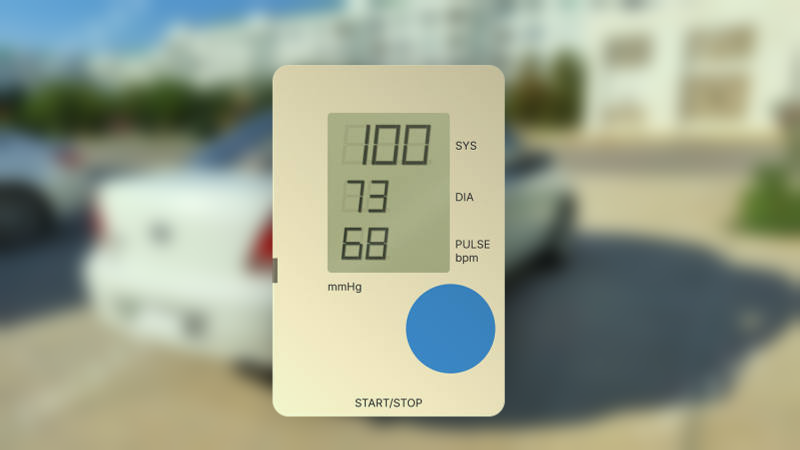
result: 100 mmHg
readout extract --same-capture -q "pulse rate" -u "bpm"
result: 68 bpm
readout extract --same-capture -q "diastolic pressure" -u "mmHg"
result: 73 mmHg
